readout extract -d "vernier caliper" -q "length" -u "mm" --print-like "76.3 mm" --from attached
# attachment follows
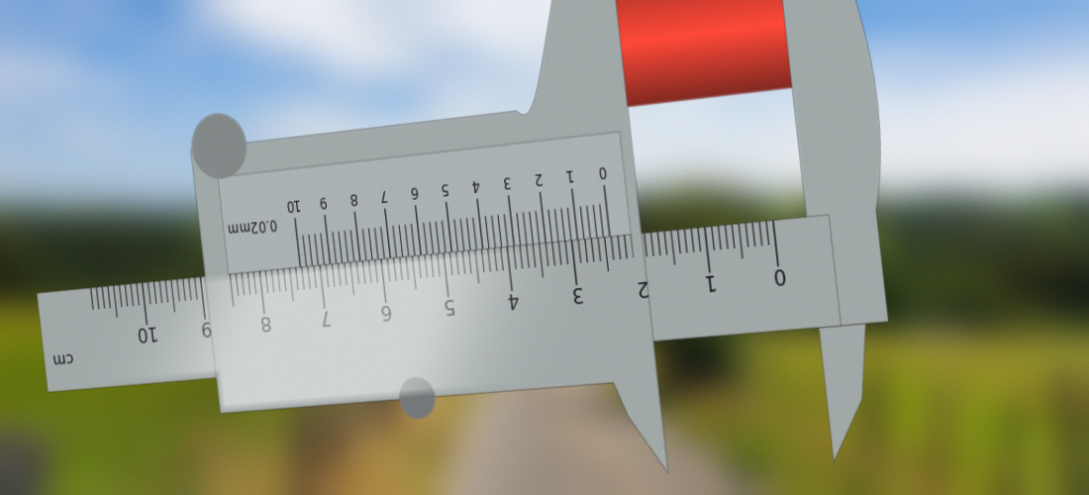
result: 24.2 mm
